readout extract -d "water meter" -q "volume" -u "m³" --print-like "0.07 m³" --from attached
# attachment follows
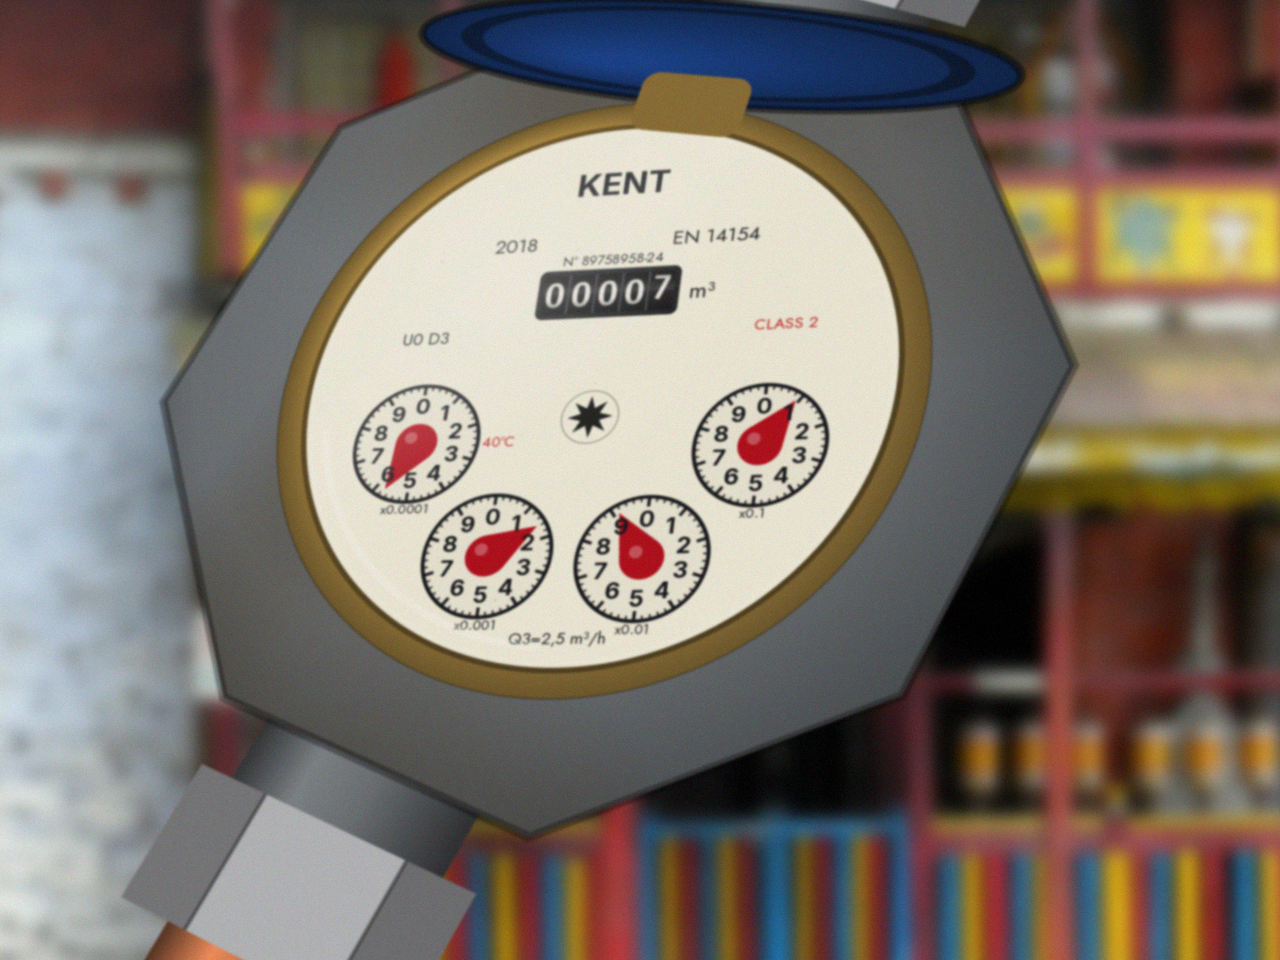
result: 7.0915 m³
